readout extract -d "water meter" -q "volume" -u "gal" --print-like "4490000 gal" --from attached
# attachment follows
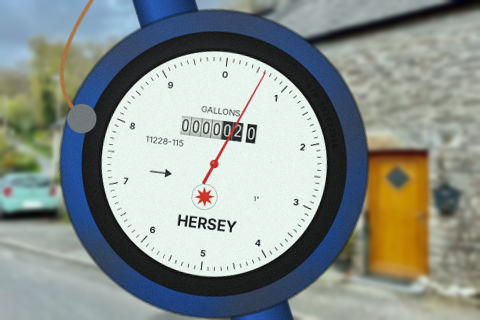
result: 20.6 gal
